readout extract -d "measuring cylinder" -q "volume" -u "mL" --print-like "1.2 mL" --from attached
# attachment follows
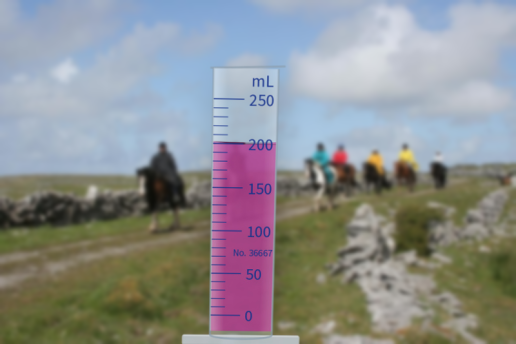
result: 200 mL
